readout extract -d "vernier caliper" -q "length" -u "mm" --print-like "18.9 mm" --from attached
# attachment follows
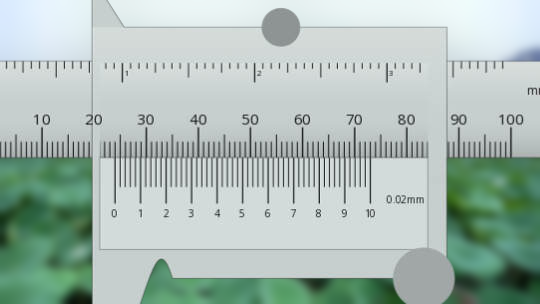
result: 24.0 mm
